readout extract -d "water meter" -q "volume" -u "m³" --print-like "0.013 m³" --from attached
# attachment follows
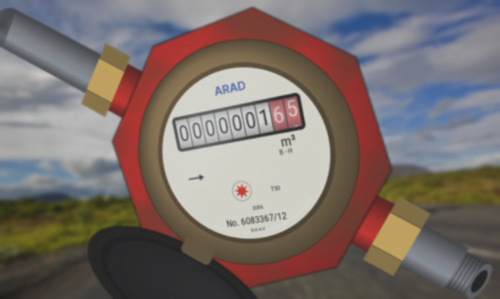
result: 1.65 m³
